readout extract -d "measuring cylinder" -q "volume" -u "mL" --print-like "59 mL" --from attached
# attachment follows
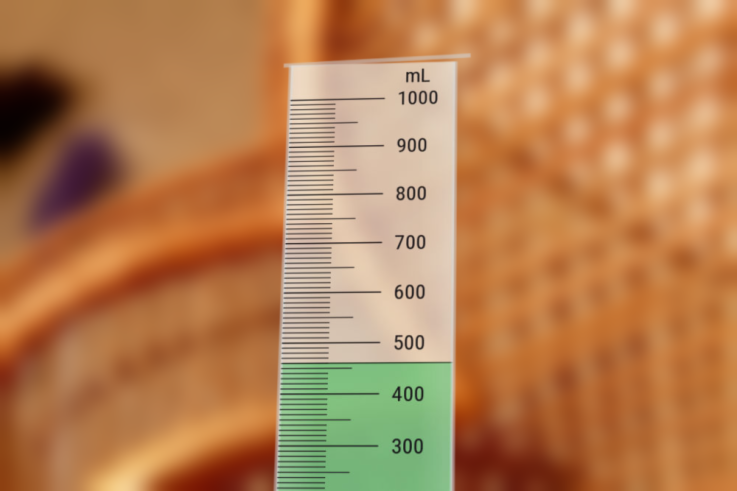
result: 460 mL
